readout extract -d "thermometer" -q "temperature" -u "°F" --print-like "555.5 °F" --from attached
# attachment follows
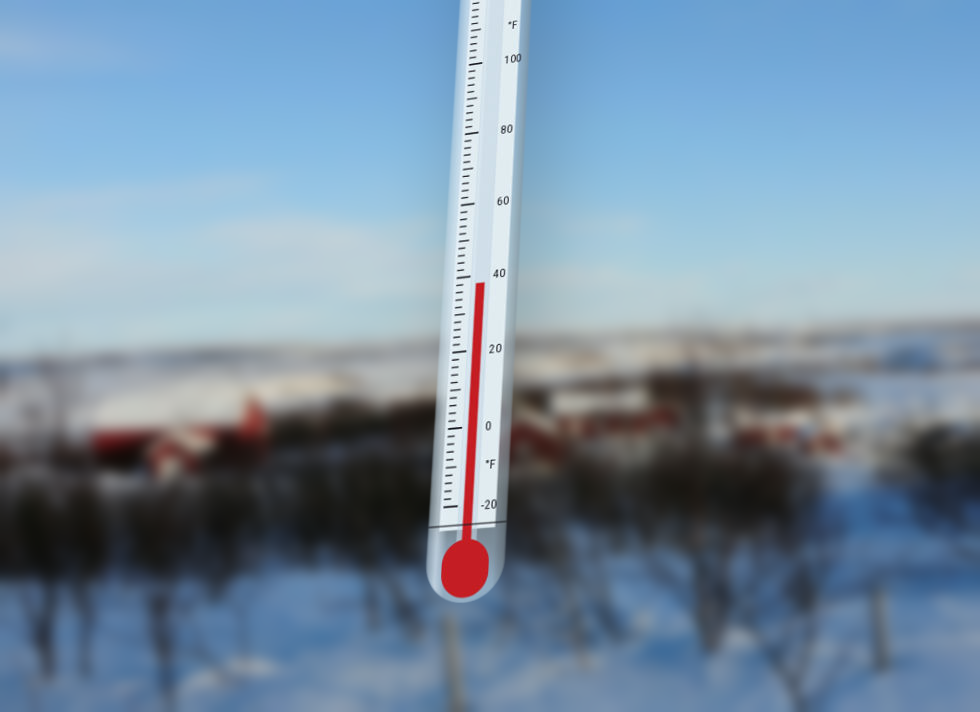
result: 38 °F
